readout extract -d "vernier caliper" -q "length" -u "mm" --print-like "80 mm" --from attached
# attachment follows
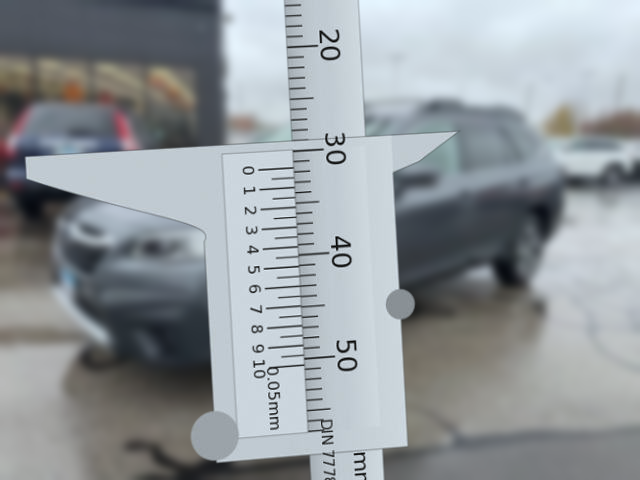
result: 31.6 mm
